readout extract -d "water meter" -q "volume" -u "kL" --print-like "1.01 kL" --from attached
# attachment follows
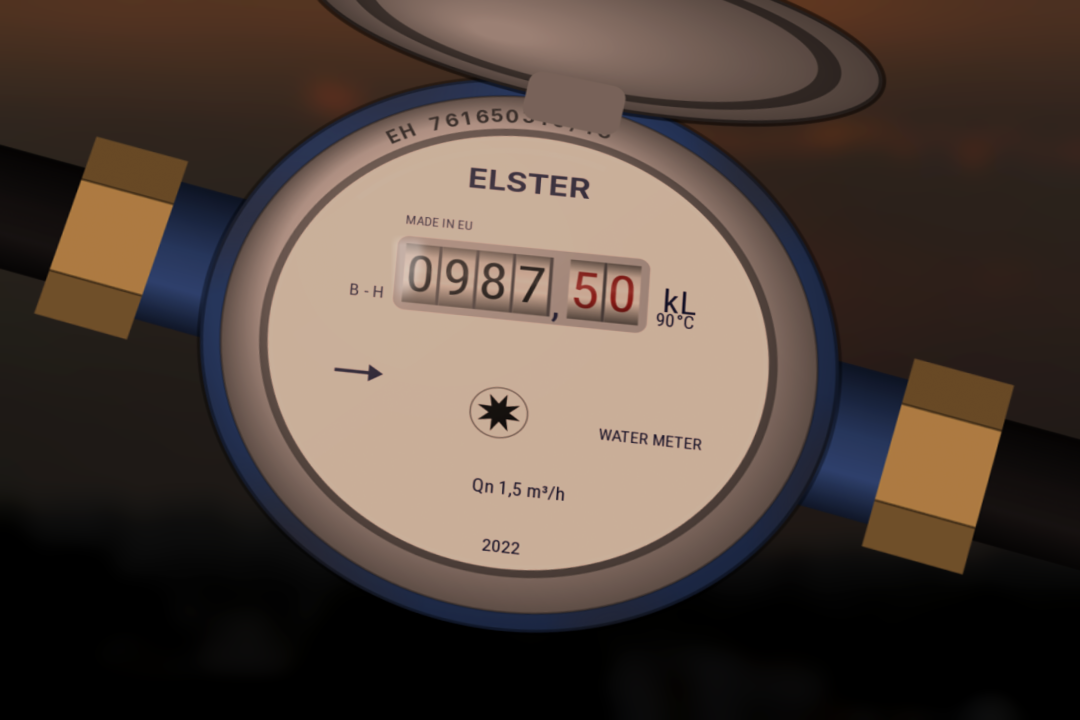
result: 987.50 kL
